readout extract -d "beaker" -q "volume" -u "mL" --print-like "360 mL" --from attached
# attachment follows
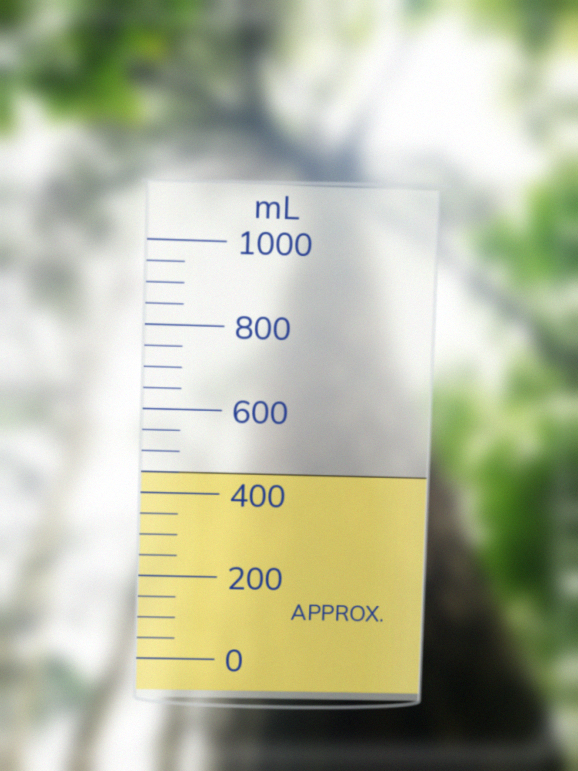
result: 450 mL
